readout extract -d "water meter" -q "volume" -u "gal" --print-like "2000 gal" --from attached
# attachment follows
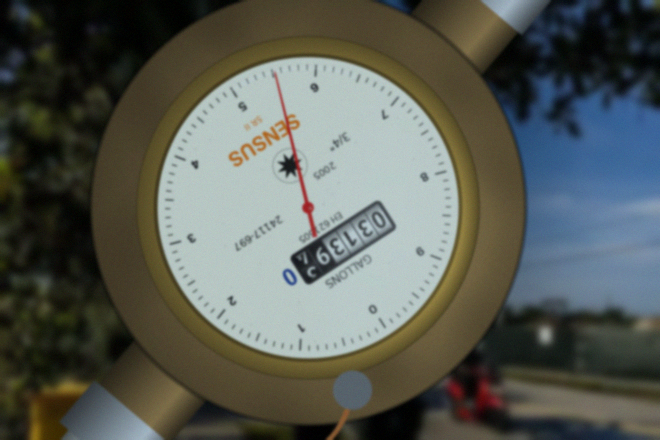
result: 313935.5 gal
